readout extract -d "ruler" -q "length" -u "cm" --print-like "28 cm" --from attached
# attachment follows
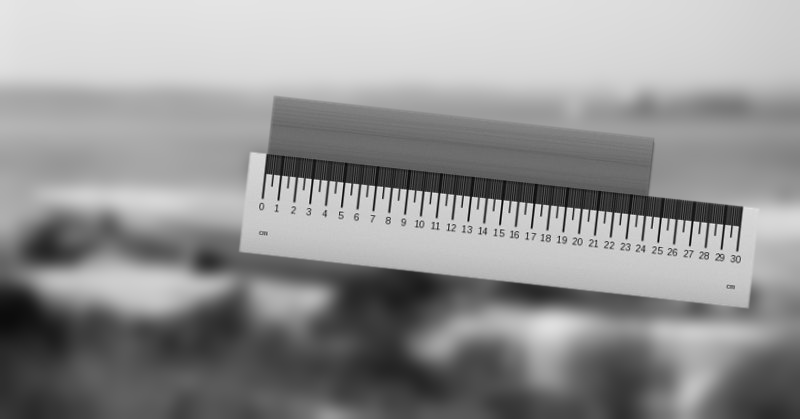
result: 24 cm
